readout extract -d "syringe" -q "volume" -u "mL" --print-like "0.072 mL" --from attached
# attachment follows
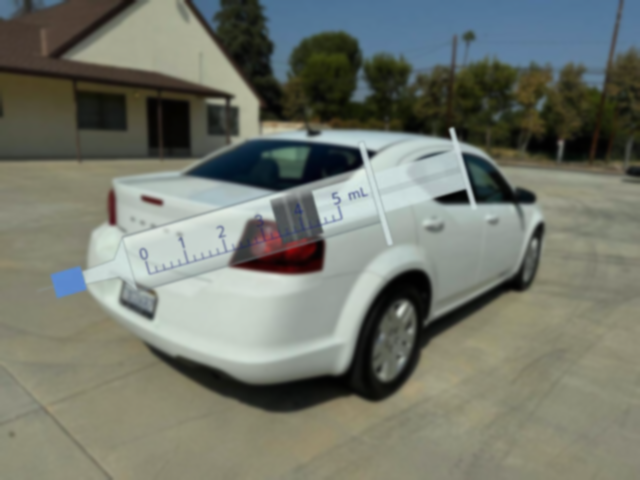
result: 3.4 mL
